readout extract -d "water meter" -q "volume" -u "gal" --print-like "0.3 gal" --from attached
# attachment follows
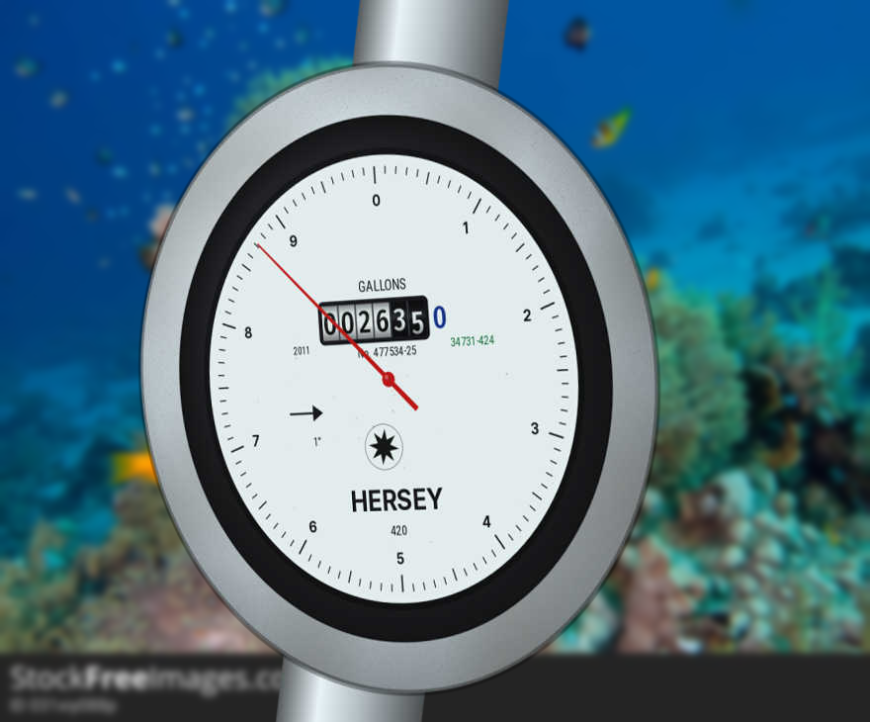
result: 26348.7 gal
